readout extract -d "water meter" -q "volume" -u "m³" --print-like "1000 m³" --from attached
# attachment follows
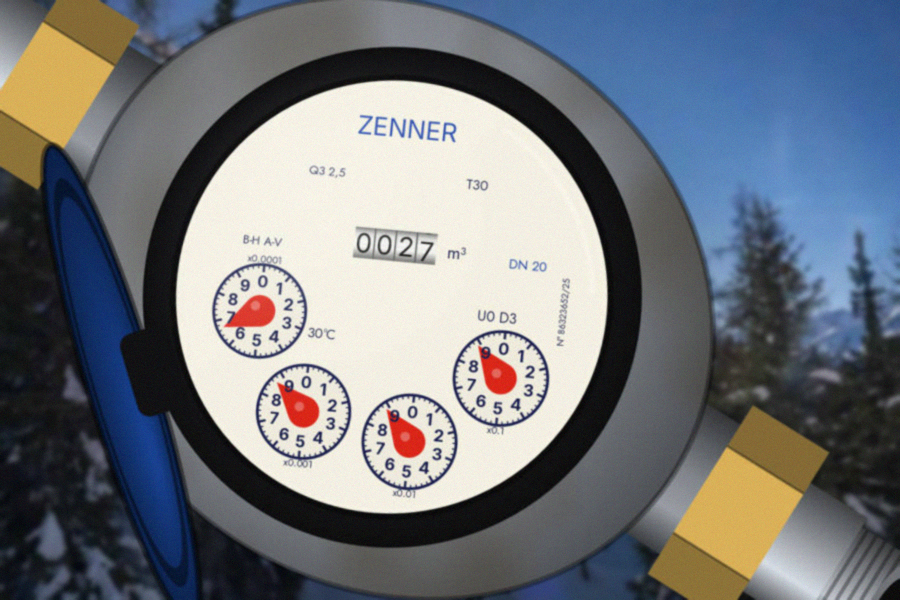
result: 26.8886 m³
